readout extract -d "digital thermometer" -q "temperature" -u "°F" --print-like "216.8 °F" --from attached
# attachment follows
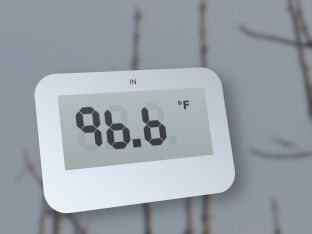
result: 96.6 °F
